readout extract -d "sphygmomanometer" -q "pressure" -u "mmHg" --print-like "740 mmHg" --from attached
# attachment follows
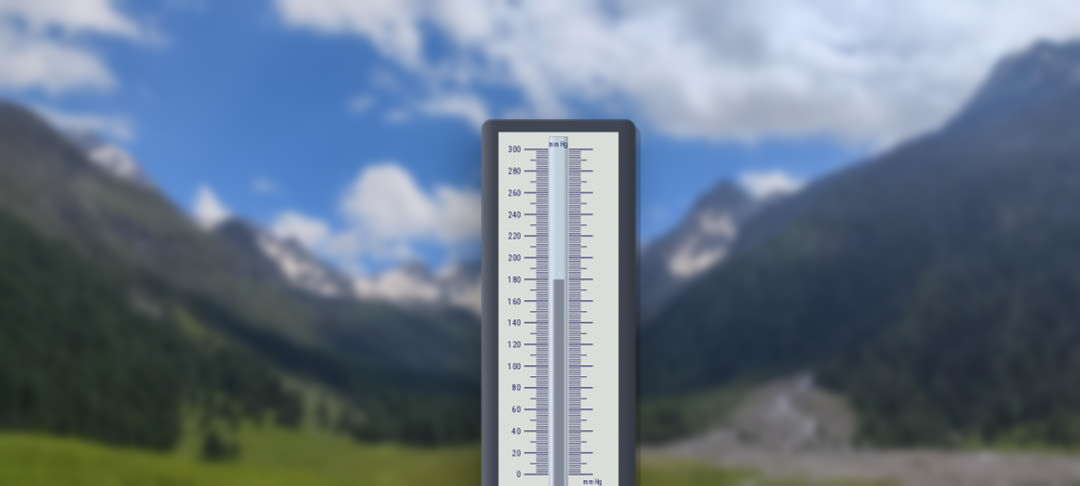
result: 180 mmHg
